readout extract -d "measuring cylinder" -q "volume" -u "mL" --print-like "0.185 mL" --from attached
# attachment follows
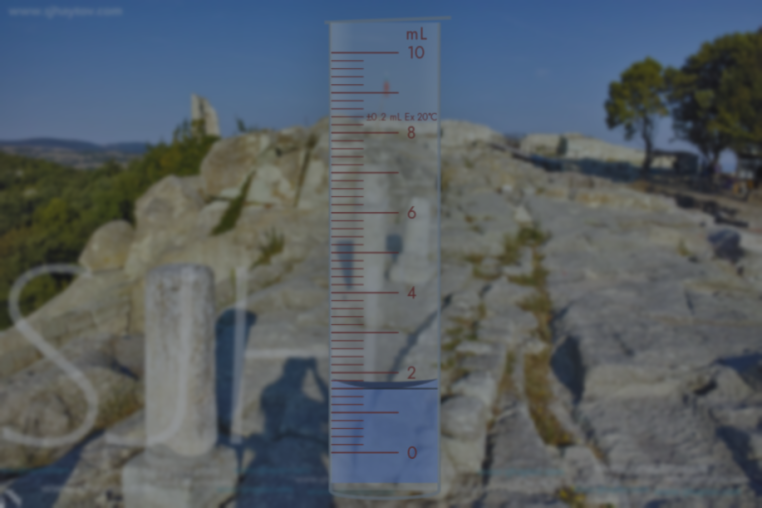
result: 1.6 mL
